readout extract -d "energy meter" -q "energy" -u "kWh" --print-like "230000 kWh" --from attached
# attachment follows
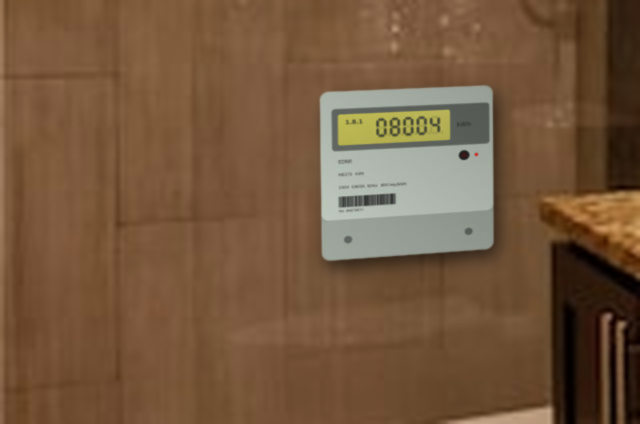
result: 8004 kWh
